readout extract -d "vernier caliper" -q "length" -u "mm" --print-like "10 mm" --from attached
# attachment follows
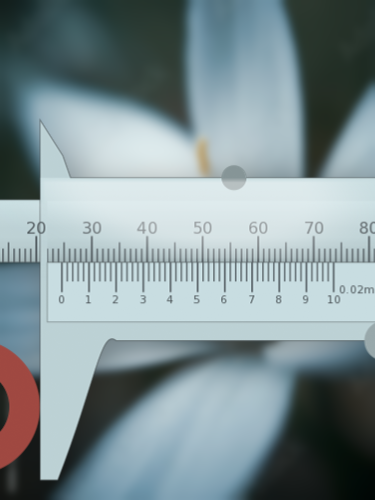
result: 24.6 mm
